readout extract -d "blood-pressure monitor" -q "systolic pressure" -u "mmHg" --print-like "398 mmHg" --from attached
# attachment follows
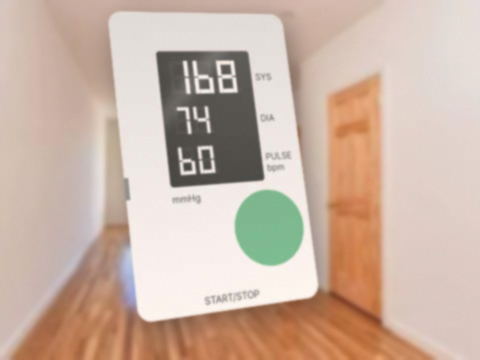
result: 168 mmHg
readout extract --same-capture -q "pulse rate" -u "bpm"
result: 60 bpm
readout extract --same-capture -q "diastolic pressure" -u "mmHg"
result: 74 mmHg
